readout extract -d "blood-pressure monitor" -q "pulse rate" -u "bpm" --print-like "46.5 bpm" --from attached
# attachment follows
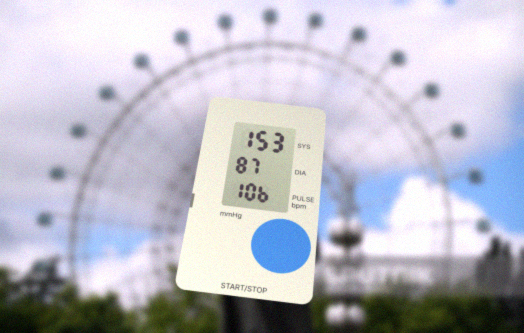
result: 106 bpm
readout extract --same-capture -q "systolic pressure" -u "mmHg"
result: 153 mmHg
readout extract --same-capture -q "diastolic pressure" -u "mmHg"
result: 87 mmHg
